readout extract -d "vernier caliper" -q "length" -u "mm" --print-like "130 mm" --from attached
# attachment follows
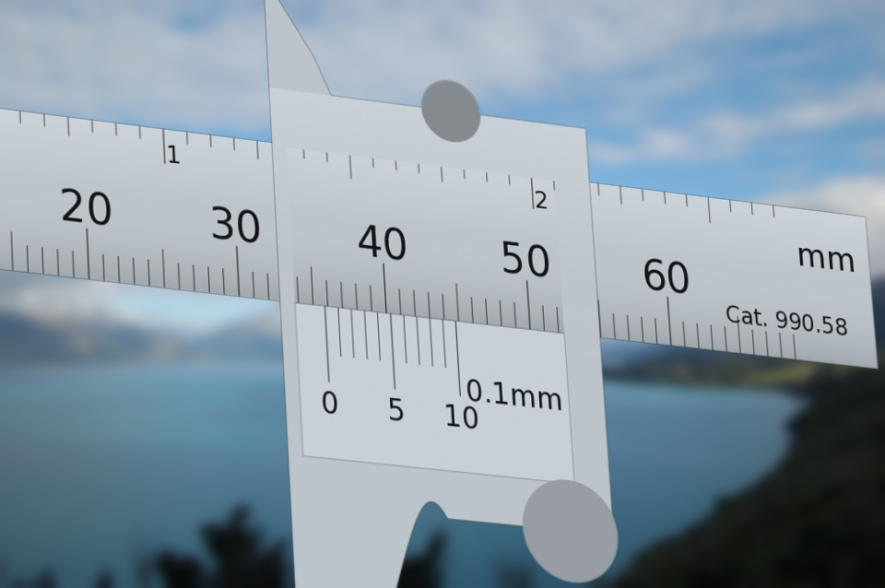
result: 35.8 mm
